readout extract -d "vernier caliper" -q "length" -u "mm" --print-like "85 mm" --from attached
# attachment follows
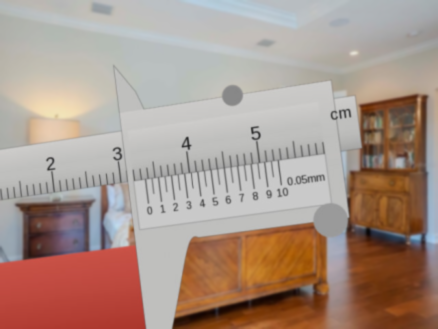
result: 33.6 mm
